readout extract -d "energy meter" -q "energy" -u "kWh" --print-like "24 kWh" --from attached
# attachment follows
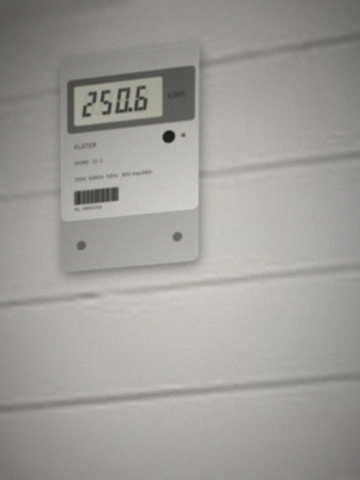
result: 250.6 kWh
